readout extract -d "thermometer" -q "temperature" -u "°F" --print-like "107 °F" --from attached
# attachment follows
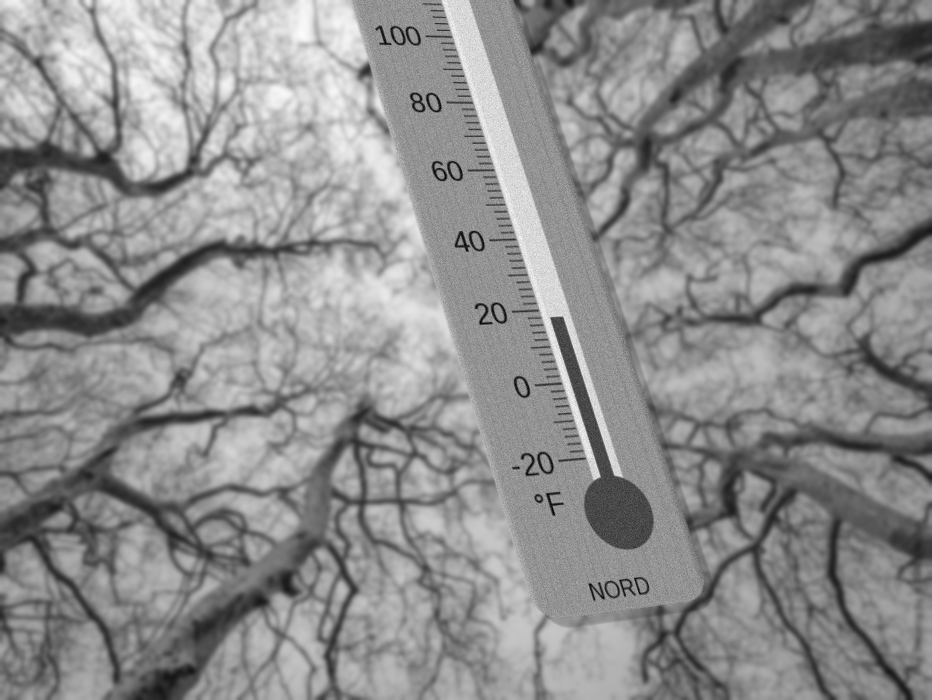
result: 18 °F
